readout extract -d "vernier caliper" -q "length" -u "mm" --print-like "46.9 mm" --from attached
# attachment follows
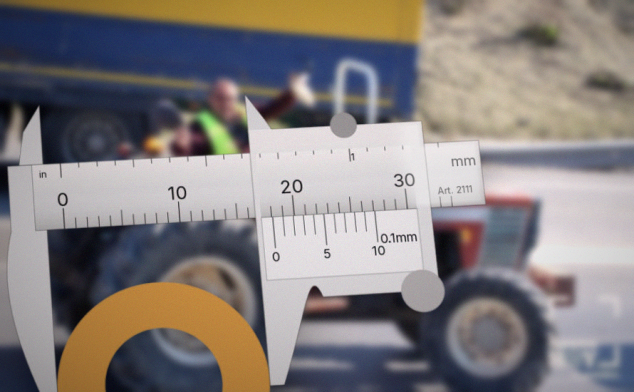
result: 18.1 mm
